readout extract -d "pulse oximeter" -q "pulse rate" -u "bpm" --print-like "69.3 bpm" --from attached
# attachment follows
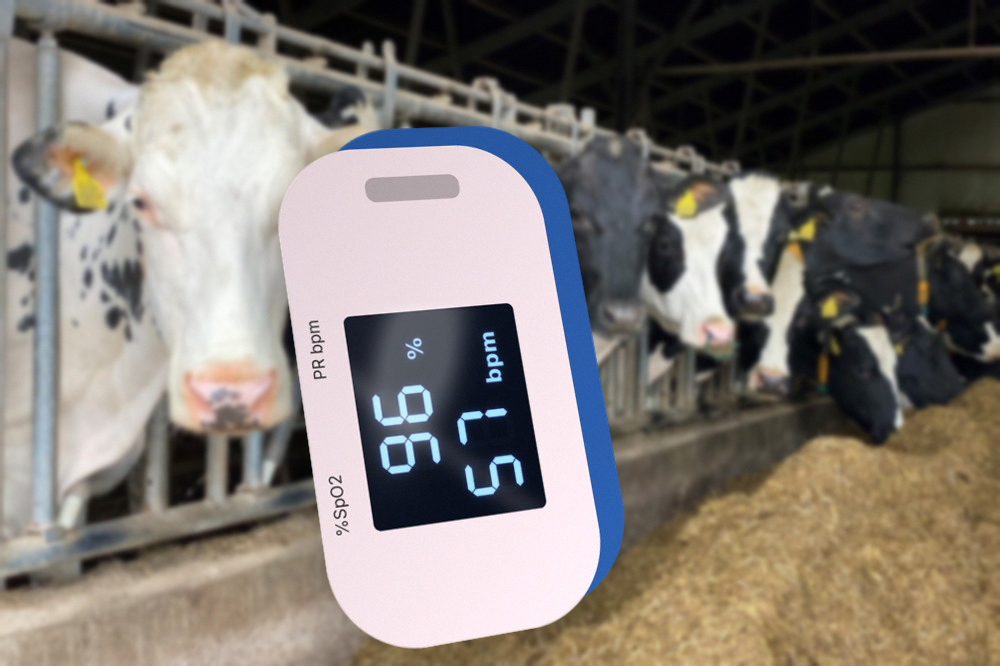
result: 57 bpm
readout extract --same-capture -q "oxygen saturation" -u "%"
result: 96 %
